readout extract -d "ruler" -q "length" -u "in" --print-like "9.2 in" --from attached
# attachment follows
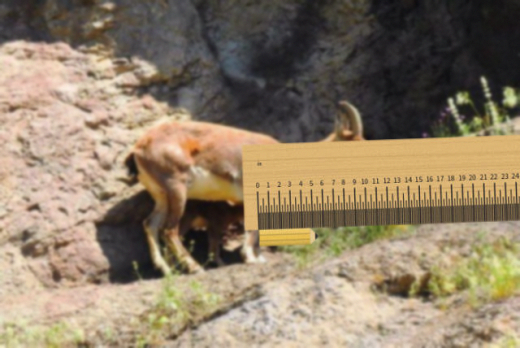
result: 5.5 in
